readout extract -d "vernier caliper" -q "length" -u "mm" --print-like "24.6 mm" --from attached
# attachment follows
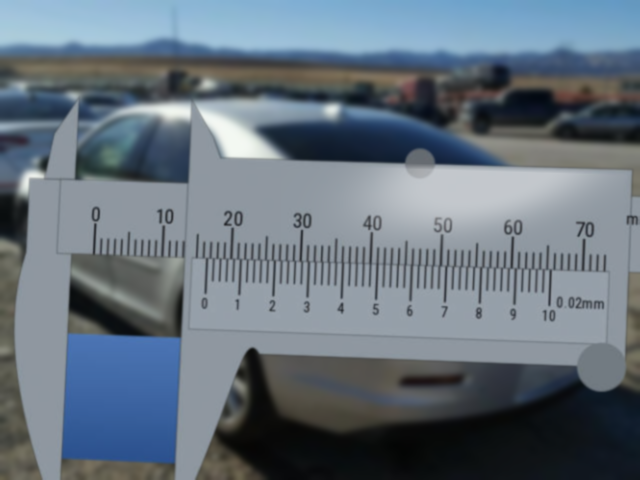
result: 16.5 mm
